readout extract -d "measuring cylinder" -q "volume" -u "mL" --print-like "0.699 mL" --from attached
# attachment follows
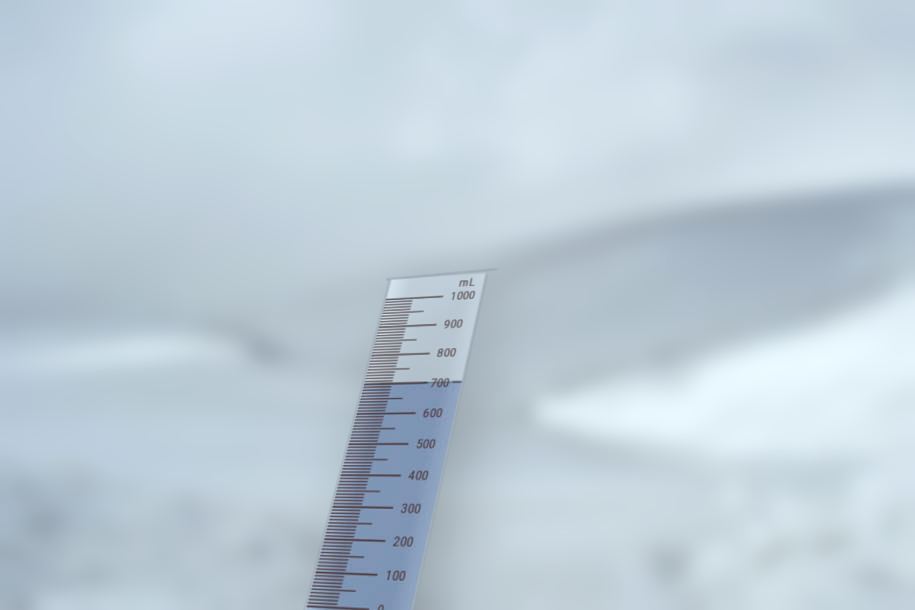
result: 700 mL
